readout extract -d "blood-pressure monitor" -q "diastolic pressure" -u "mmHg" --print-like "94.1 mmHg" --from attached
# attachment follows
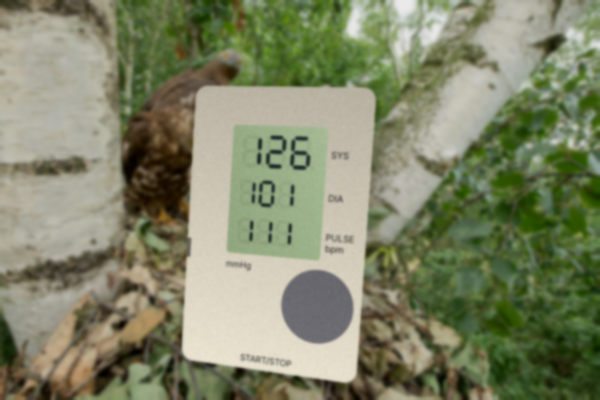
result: 101 mmHg
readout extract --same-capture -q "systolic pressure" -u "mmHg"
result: 126 mmHg
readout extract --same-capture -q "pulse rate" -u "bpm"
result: 111 bpm
